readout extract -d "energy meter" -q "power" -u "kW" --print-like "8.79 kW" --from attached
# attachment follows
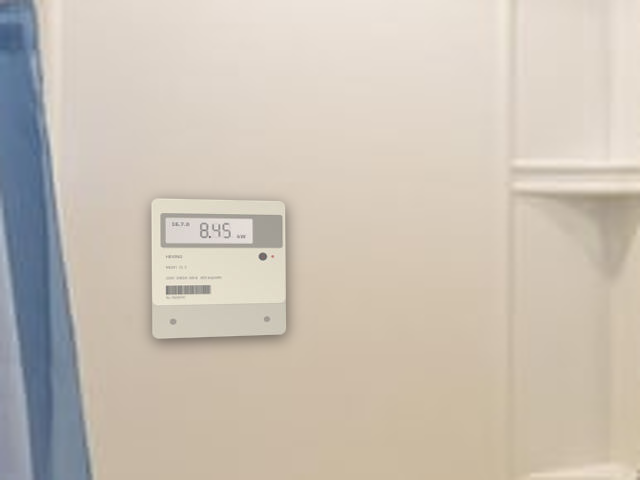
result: 8.45 kW
